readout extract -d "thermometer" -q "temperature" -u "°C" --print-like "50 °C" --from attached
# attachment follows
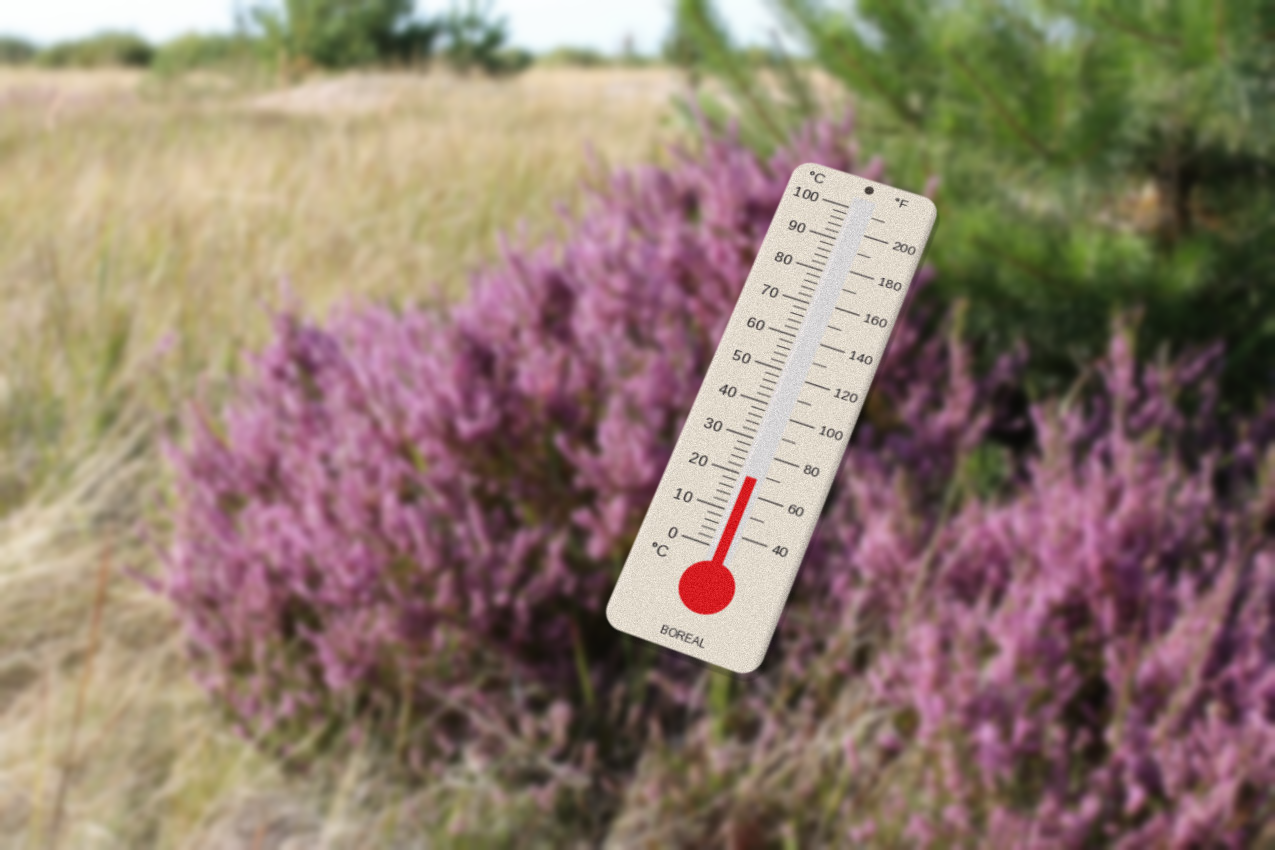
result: 20 °C
